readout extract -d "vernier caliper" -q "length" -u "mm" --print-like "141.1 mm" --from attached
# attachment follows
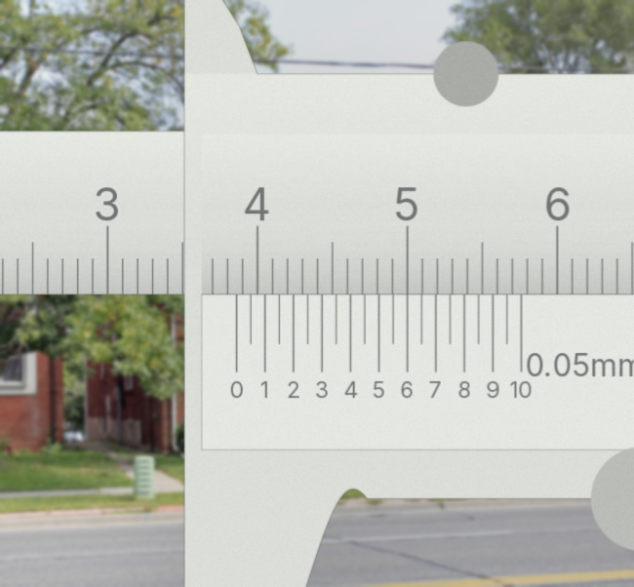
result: 38.6 mm
